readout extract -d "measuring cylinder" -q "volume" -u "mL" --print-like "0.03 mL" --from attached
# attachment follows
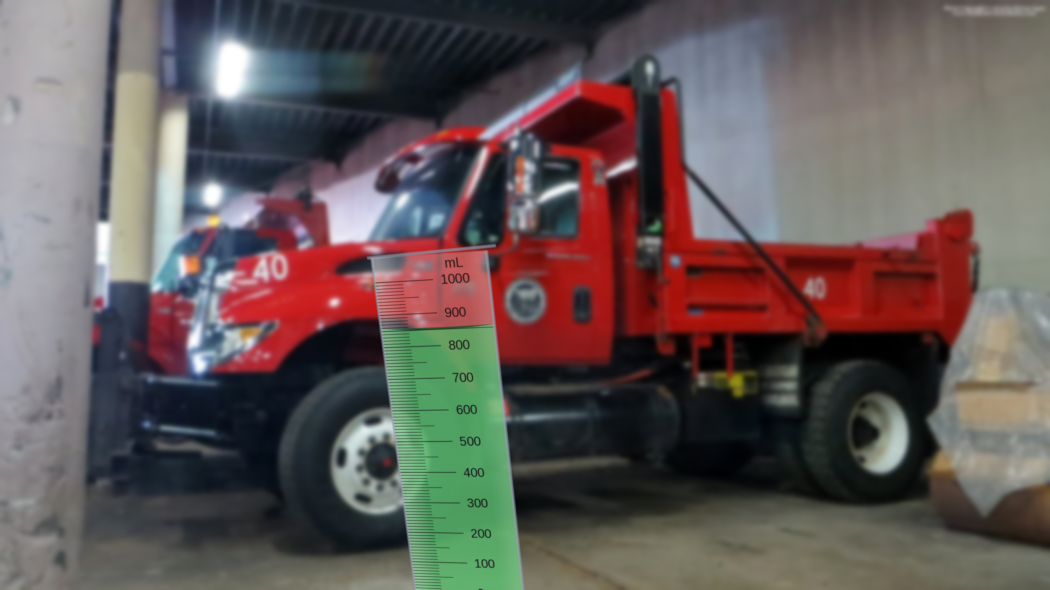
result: 850 mL
